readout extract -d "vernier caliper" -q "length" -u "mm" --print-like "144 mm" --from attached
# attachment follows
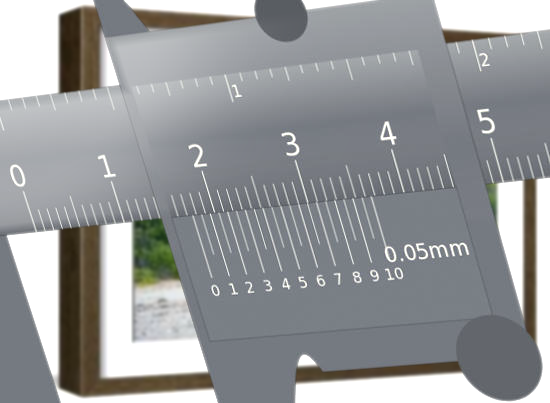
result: 17.6 mm
